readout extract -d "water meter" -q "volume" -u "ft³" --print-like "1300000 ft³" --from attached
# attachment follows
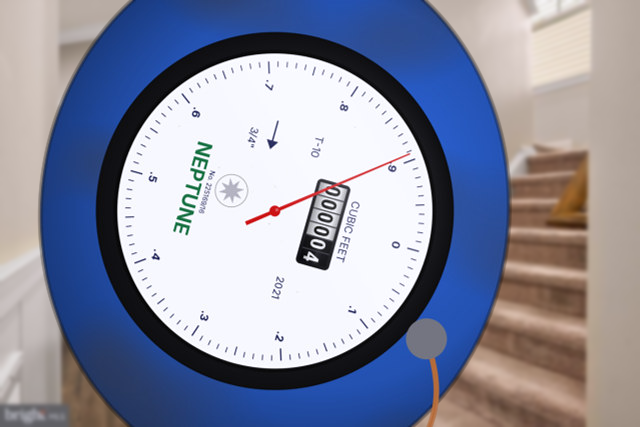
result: 3.89 ft³
